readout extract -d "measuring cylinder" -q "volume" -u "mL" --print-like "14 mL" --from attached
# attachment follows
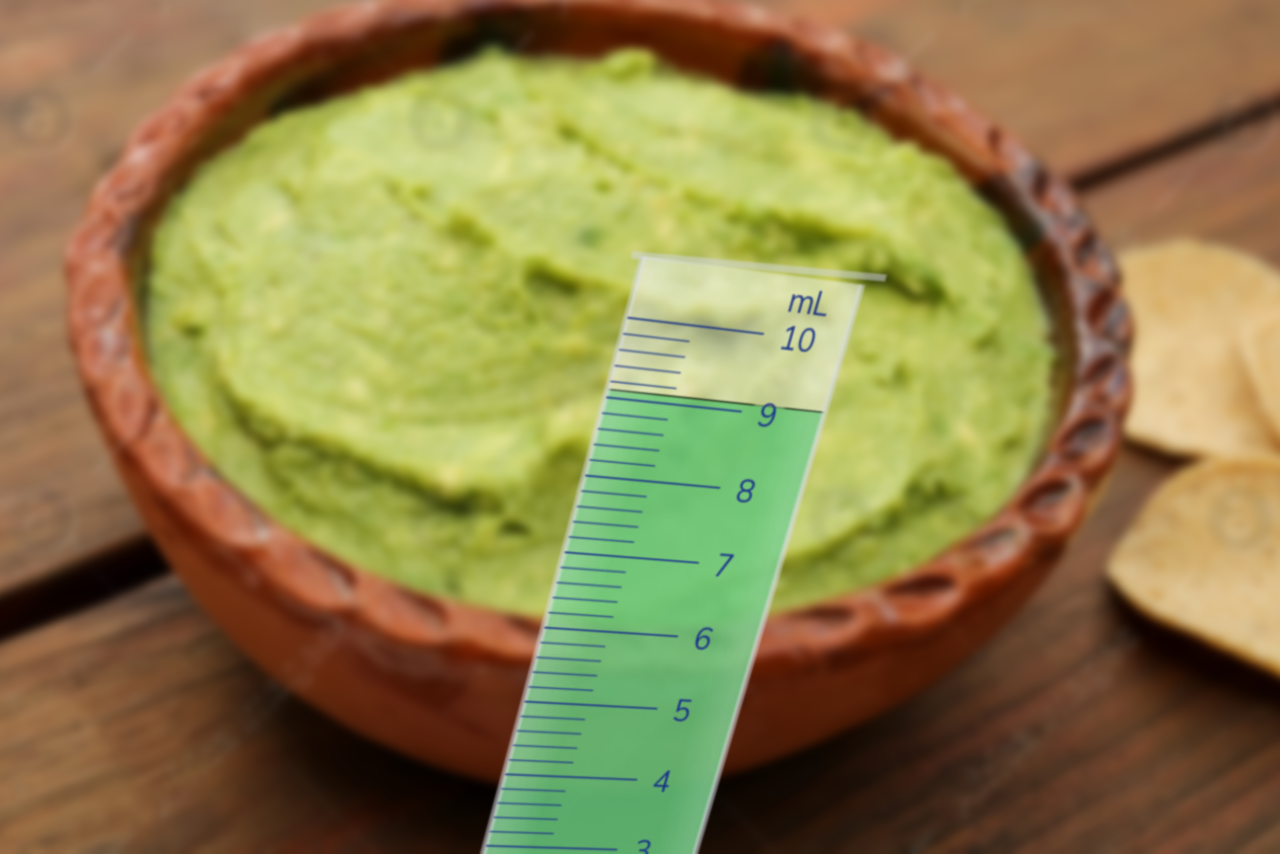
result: 9.1 mL
